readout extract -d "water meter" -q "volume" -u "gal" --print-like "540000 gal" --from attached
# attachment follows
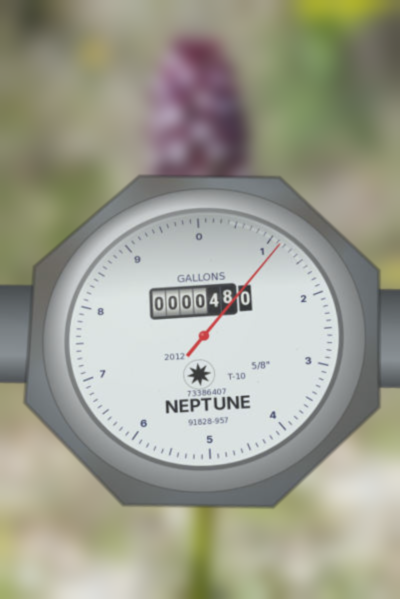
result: 481.1 gal
